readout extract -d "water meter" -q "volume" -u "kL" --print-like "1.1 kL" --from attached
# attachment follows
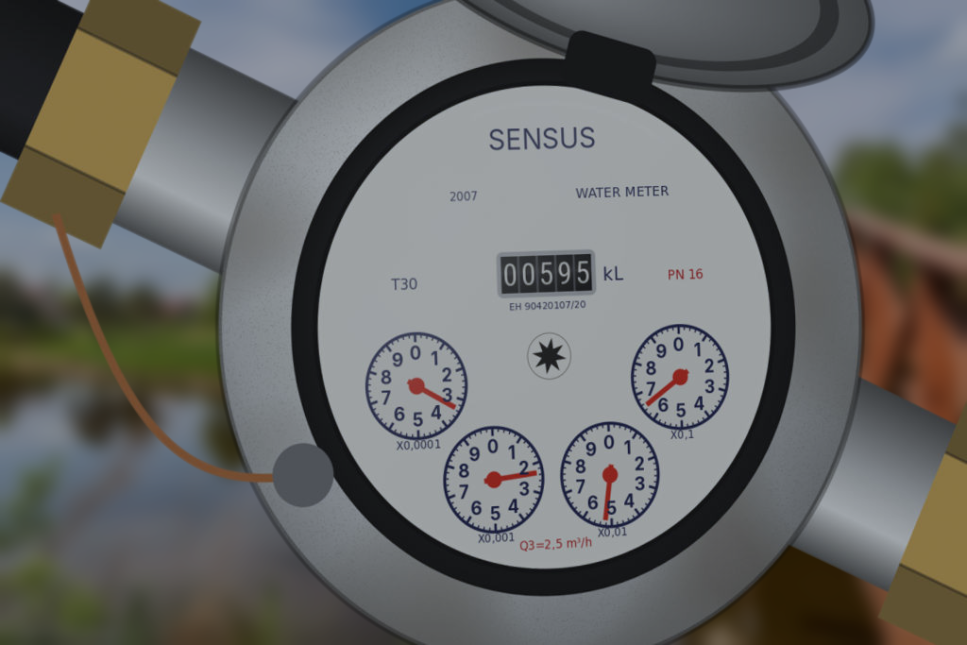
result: 595.6523 kL
